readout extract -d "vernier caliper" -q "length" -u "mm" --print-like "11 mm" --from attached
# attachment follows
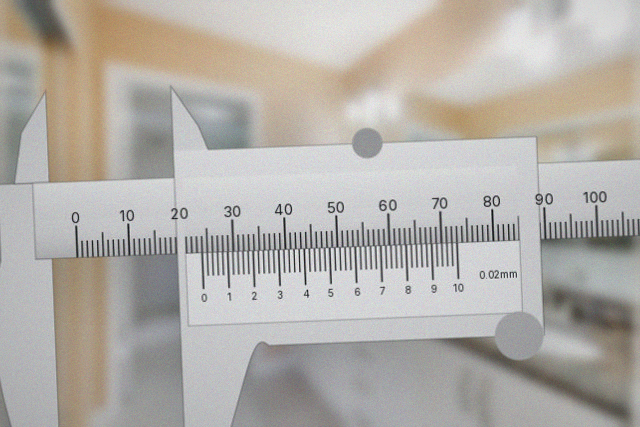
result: 24.0 mm
